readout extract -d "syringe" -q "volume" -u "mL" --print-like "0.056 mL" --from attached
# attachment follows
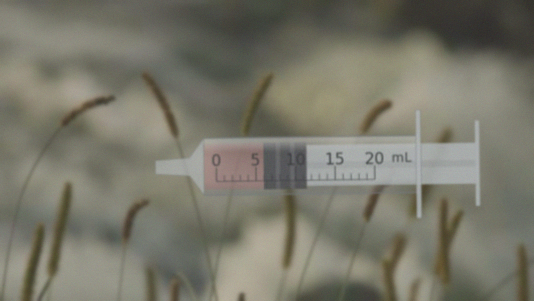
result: 6 mL
